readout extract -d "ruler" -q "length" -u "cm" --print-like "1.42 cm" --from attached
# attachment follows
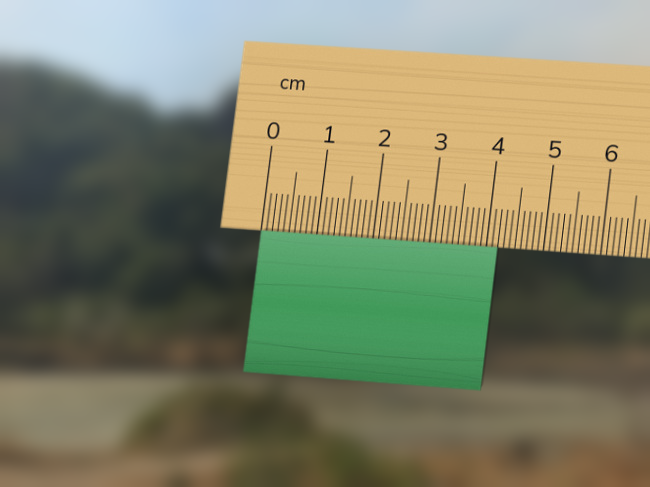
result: 4.2 cm
